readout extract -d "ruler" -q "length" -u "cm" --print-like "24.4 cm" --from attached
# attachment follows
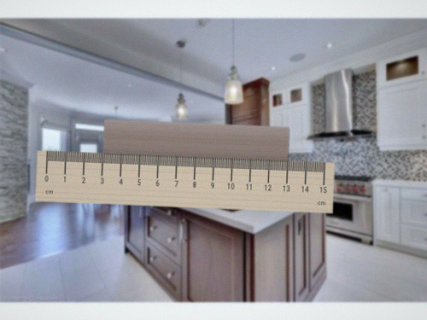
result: 10 cm
